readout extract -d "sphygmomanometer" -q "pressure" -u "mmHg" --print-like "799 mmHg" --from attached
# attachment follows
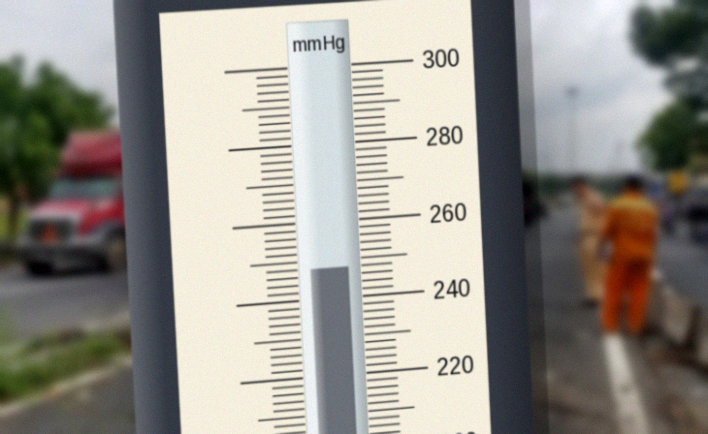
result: 248 mmHg
